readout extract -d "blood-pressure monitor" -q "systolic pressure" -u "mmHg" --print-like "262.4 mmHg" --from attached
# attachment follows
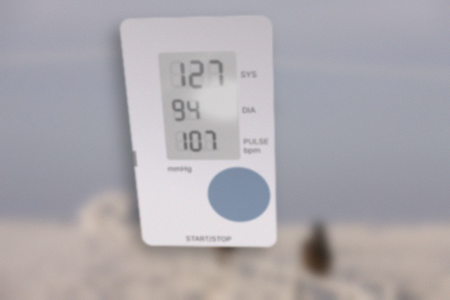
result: 127 mmHg
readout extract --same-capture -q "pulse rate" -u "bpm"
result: 107 bpm
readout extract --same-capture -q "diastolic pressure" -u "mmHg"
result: 94 mmHg
